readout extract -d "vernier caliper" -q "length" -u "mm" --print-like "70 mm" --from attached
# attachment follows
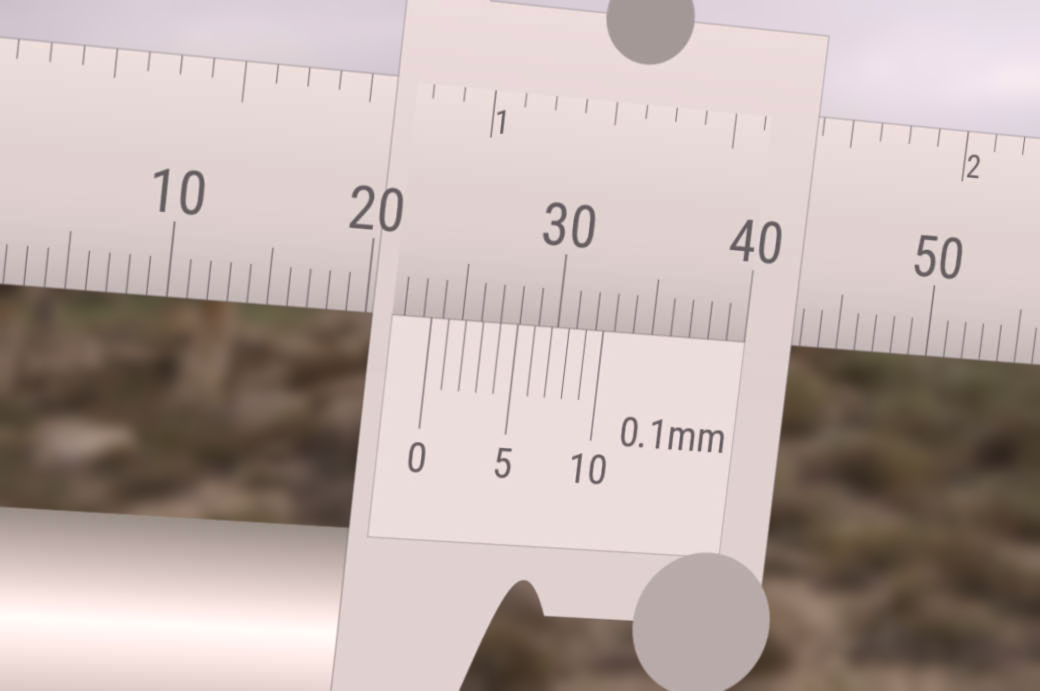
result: 23.4 mm
